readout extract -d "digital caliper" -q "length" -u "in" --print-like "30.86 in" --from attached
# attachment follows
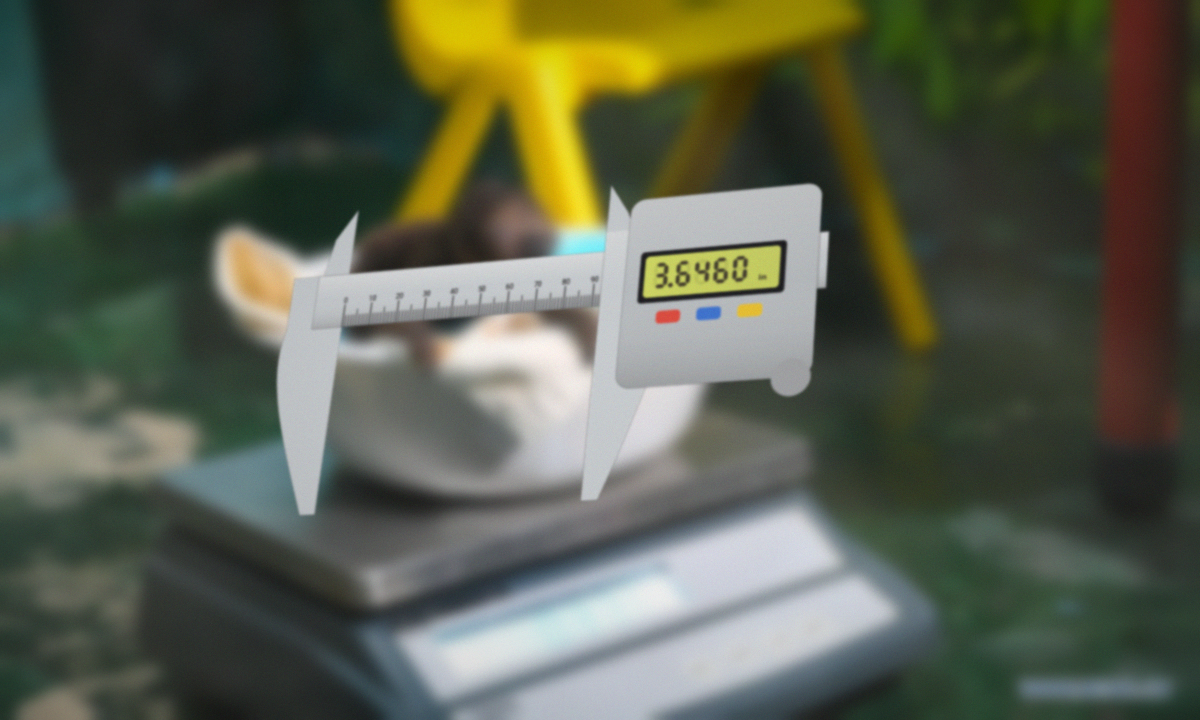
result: 3.6460 in
